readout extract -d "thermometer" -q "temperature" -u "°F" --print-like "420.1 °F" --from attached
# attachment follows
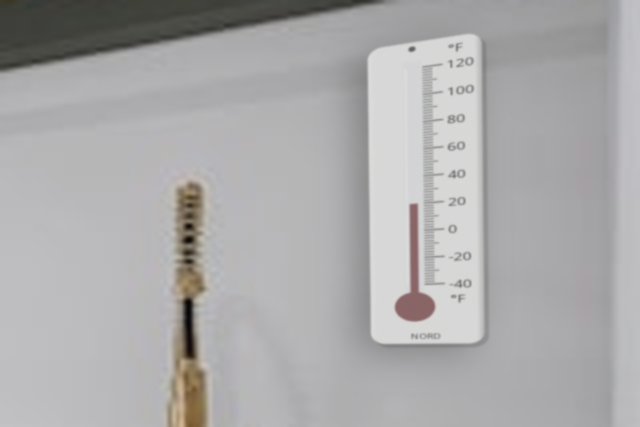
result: 20 °F
